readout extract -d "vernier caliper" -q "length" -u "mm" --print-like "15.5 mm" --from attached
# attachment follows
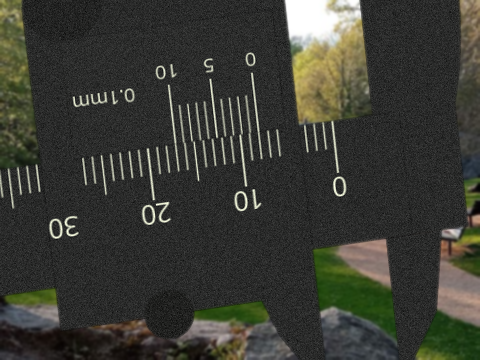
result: 8.0 mm
